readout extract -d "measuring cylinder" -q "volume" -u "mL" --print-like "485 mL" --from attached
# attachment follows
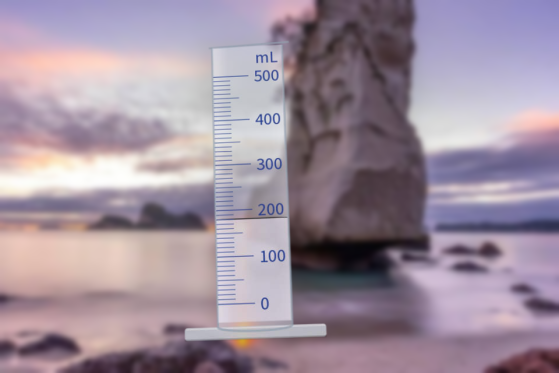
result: 180 mL
